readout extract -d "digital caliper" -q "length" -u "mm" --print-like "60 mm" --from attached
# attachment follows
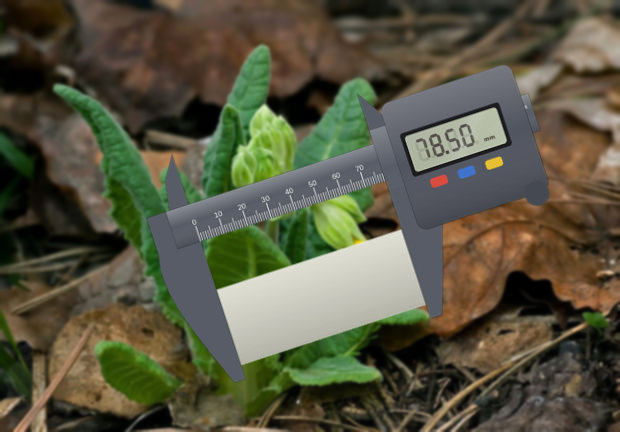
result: 78.50 mm
